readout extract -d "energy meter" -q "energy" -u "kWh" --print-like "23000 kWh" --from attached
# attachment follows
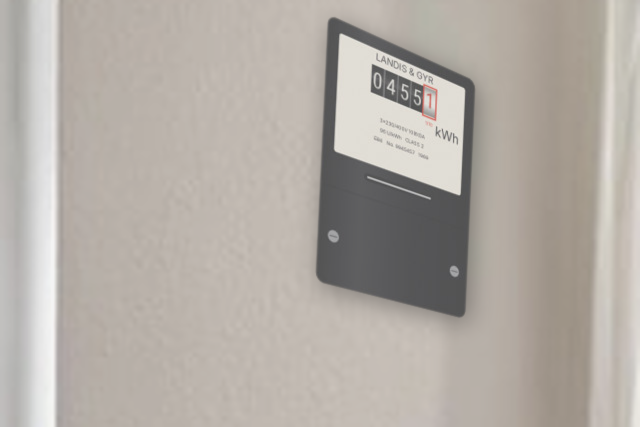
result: 455.1 kWh
